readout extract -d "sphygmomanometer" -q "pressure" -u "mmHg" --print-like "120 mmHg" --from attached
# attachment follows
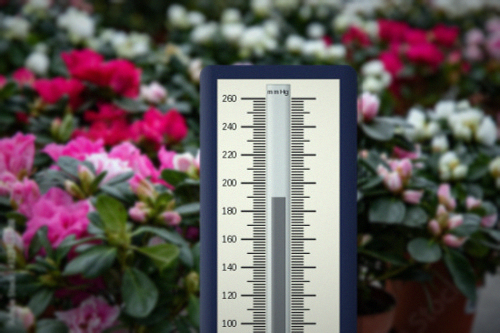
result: 190 mmHg
